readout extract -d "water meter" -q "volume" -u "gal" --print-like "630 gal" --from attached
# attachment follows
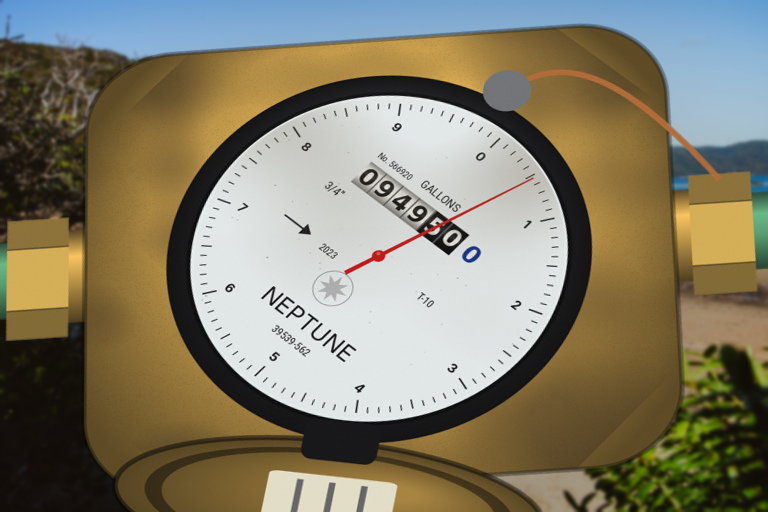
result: 949500.5 gal
